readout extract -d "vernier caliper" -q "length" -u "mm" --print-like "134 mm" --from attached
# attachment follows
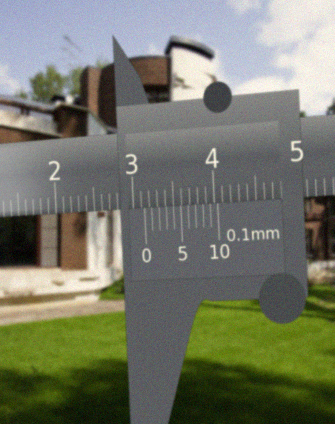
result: 31.4 mm
